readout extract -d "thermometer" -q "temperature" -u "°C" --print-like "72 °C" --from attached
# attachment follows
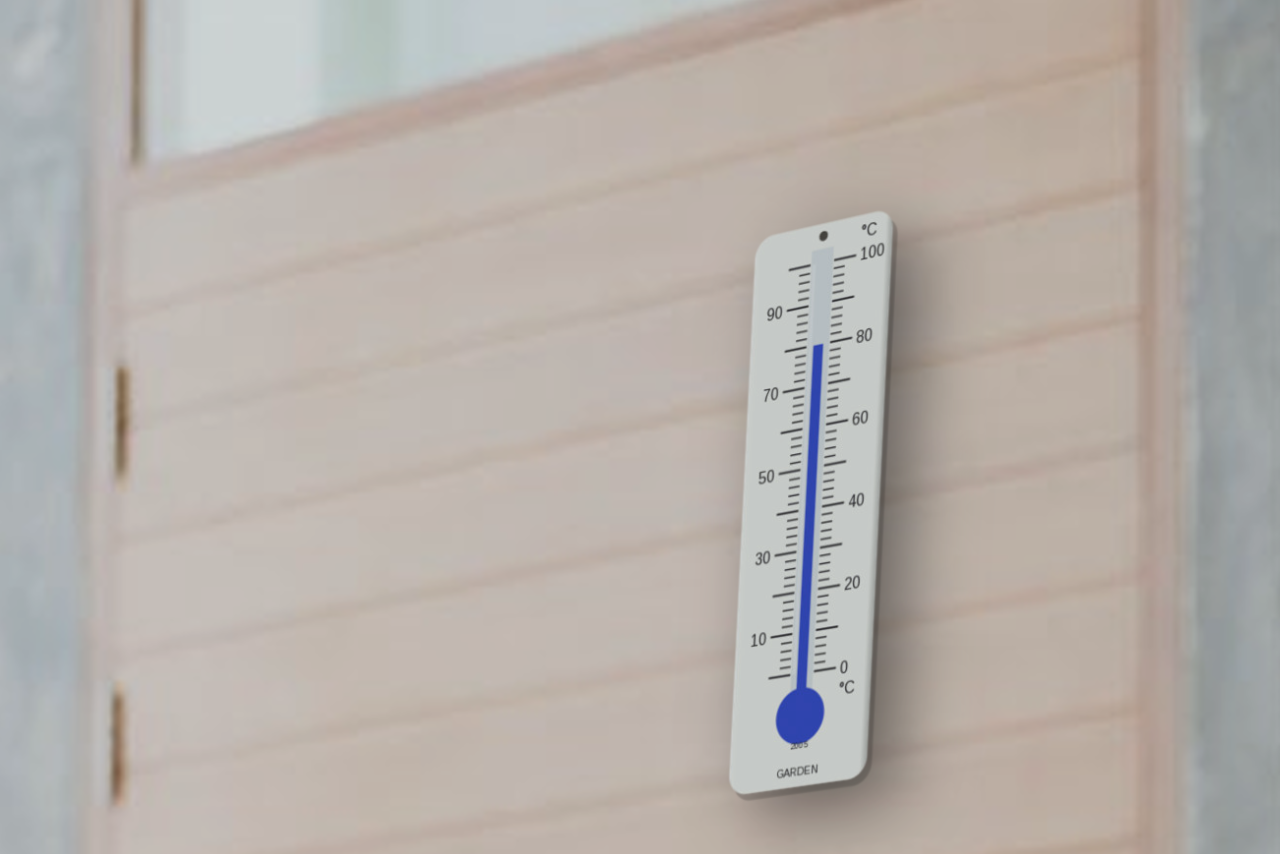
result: 80 °C
